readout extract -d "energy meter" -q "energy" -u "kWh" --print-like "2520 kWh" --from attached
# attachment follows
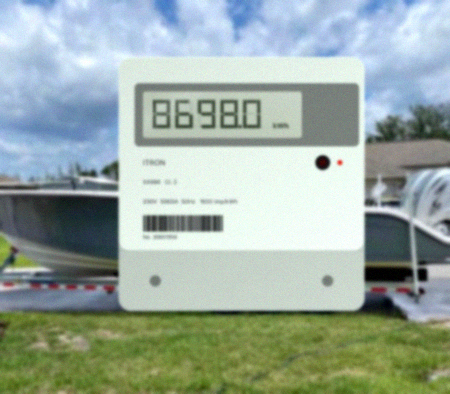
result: 8698.0 kWh
